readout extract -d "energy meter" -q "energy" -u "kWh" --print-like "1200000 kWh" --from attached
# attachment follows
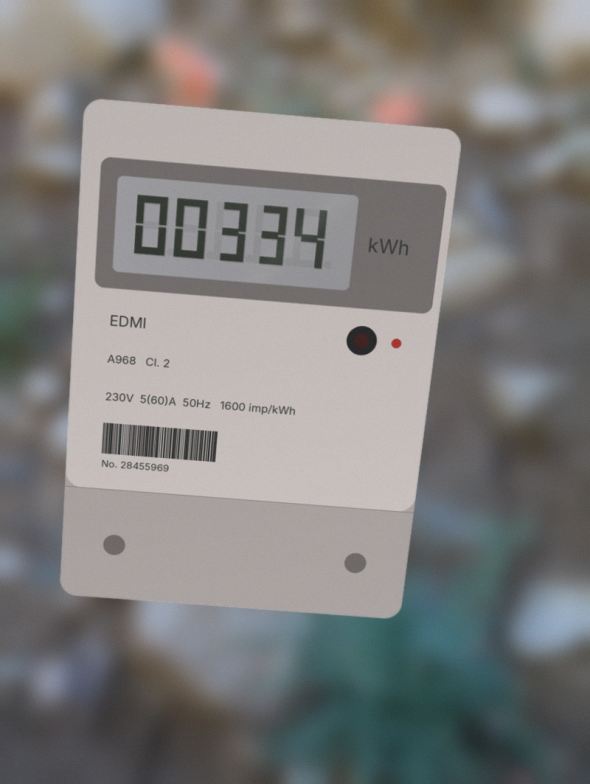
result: 334 kWh
